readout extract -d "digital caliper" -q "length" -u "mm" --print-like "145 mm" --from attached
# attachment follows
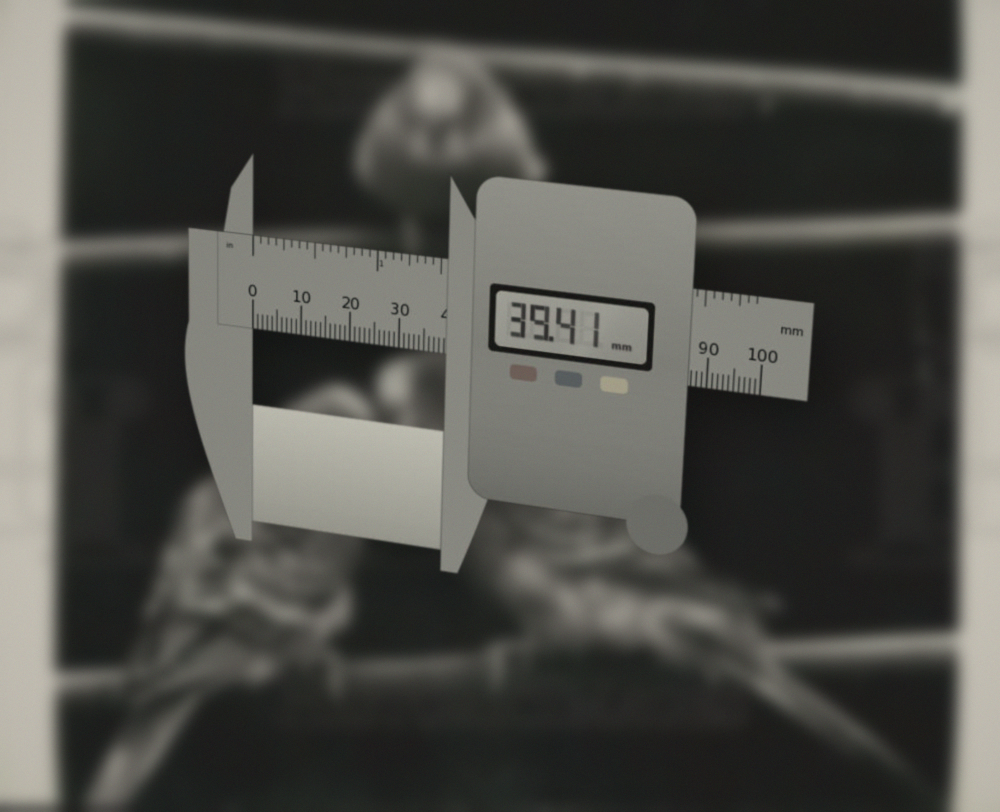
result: 39.41 mm
